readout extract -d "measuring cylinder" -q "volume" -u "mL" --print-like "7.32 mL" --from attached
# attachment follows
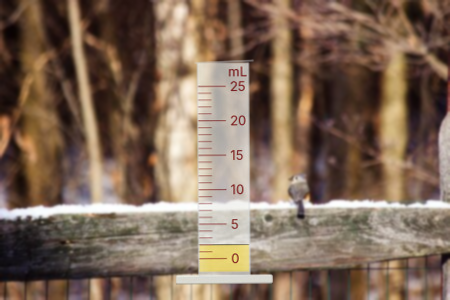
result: 2 mL
